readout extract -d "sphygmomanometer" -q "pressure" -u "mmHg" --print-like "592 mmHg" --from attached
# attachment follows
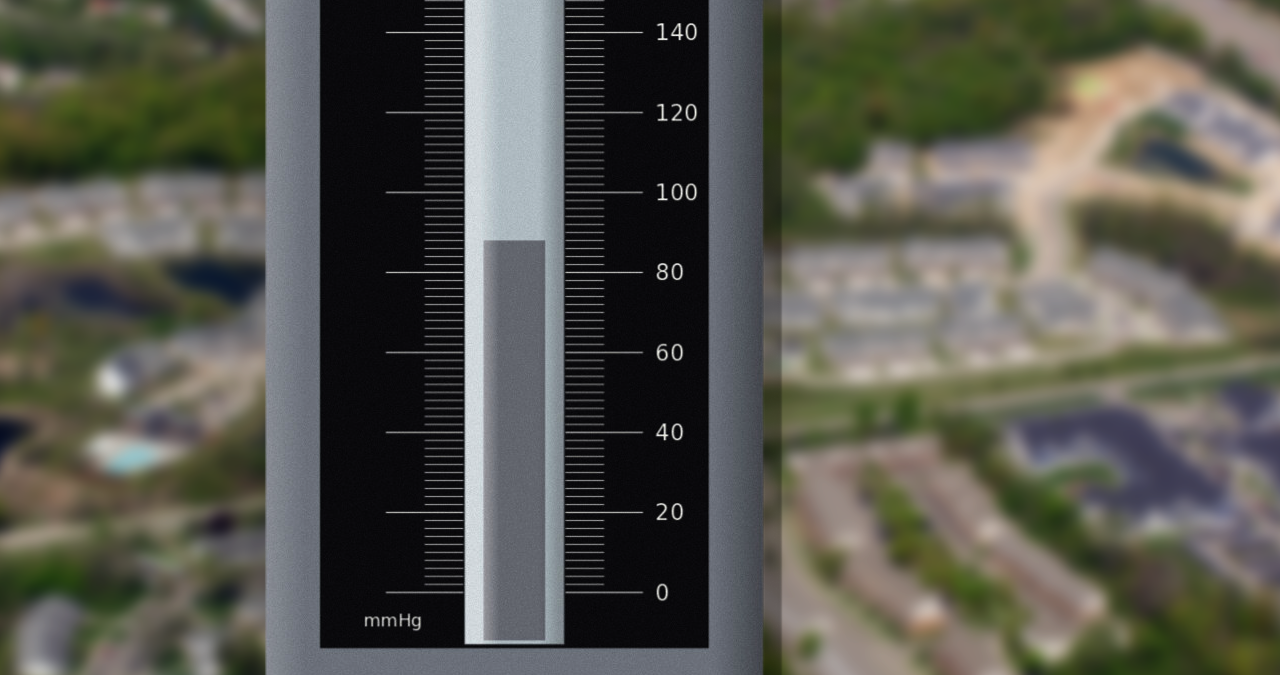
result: 88 mmHg
